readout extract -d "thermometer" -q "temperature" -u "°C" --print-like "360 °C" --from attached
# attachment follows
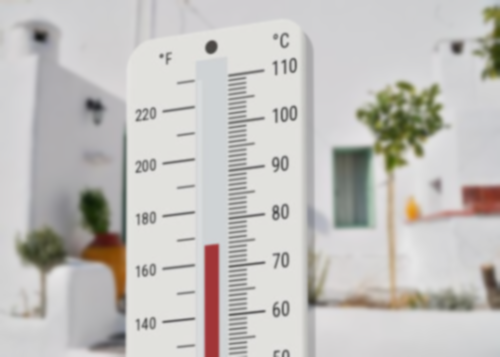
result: 75 °C
